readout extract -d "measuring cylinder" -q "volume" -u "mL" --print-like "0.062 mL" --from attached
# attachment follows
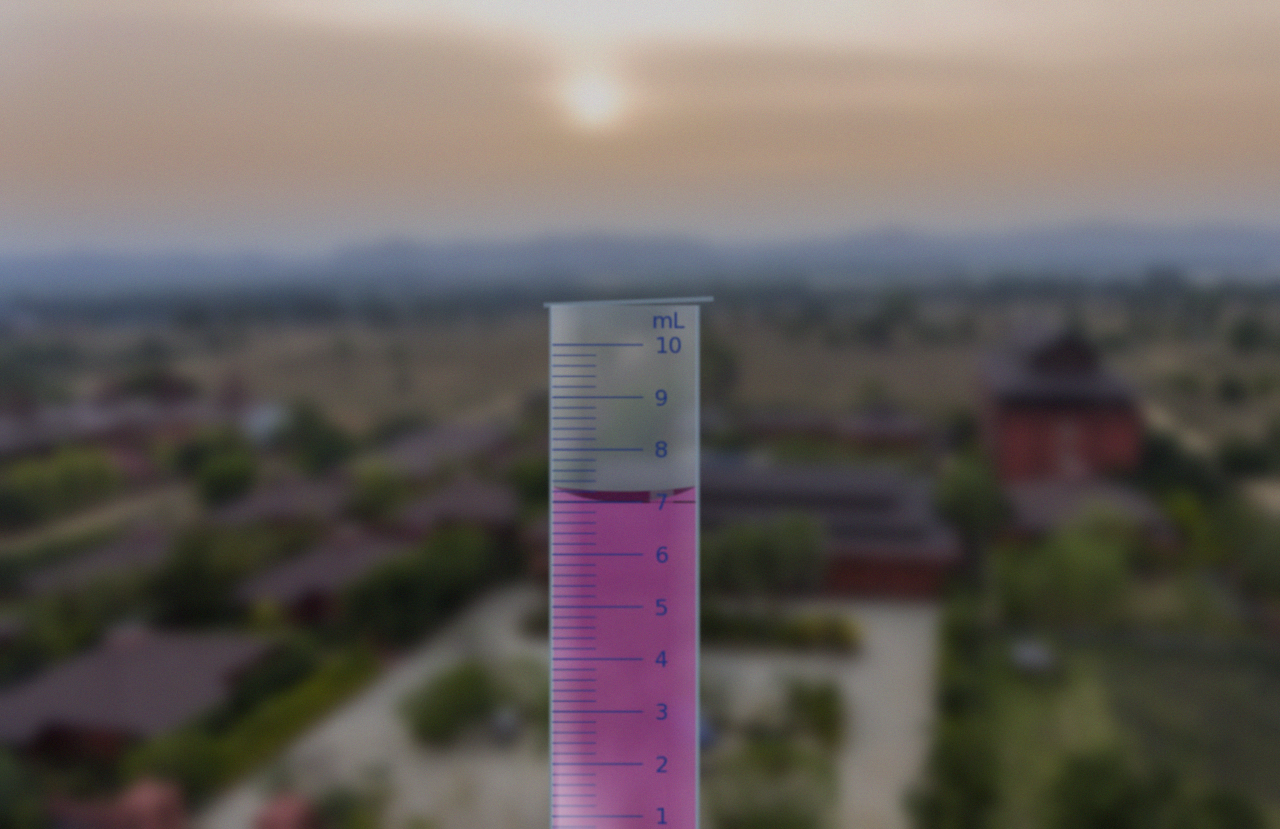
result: 7 mL
